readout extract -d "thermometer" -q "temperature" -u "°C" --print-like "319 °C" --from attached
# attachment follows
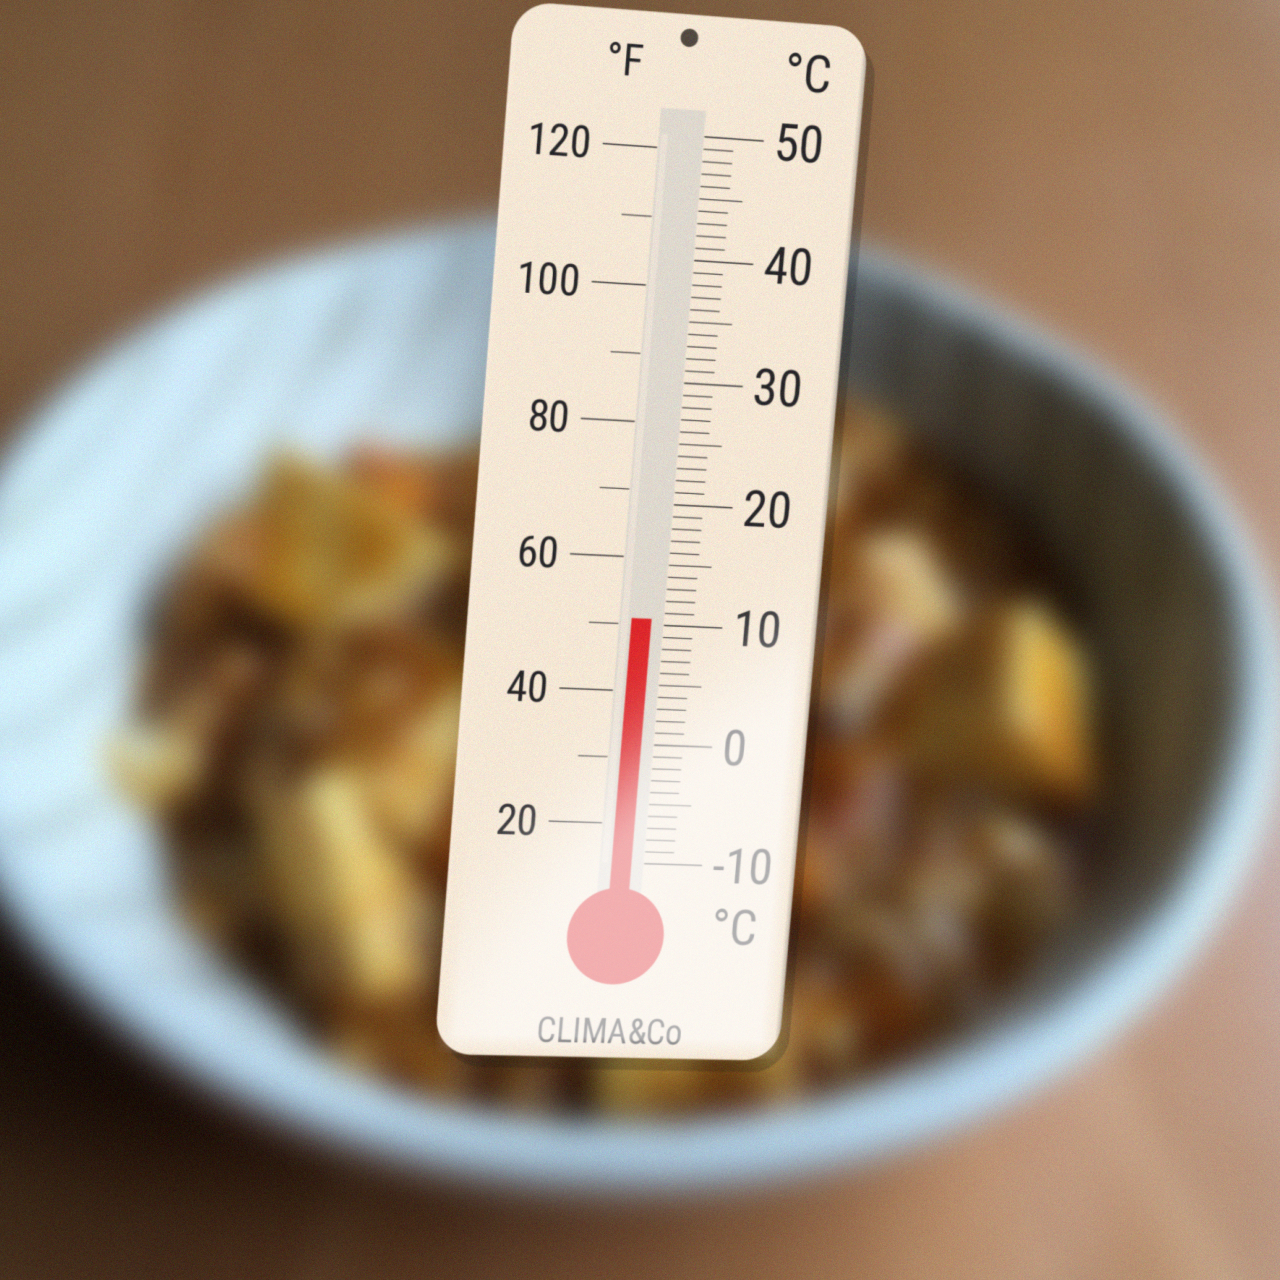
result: 10.5 °C
